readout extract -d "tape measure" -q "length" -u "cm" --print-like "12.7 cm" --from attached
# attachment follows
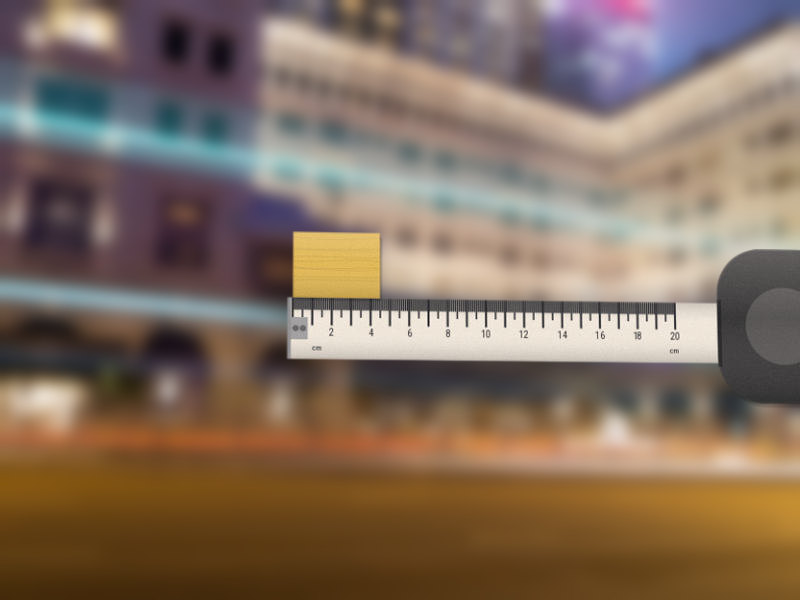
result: 4.5 cm
